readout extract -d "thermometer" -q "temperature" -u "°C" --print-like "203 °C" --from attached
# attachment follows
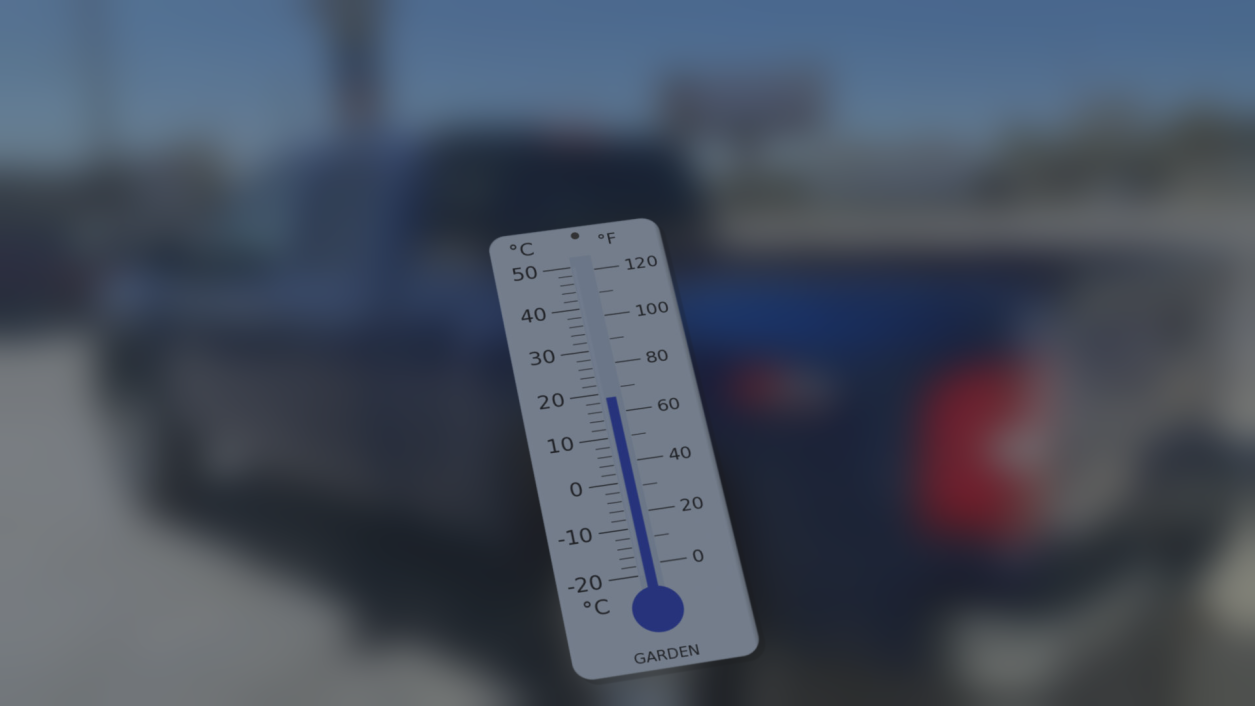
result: 19 °C
